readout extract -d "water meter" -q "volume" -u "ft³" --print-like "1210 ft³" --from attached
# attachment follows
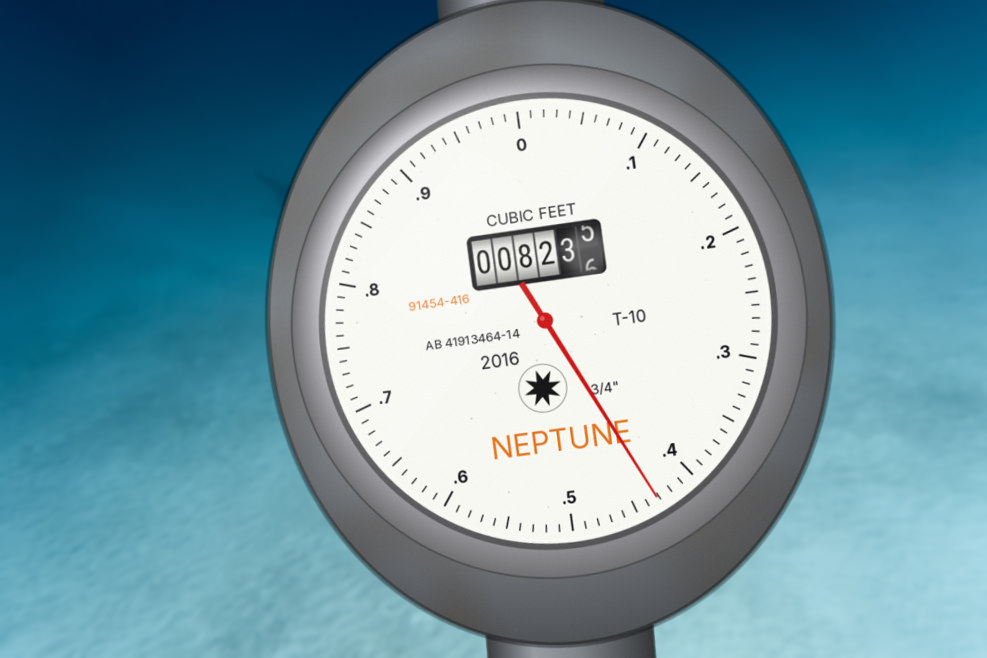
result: 8235.43 ft³
